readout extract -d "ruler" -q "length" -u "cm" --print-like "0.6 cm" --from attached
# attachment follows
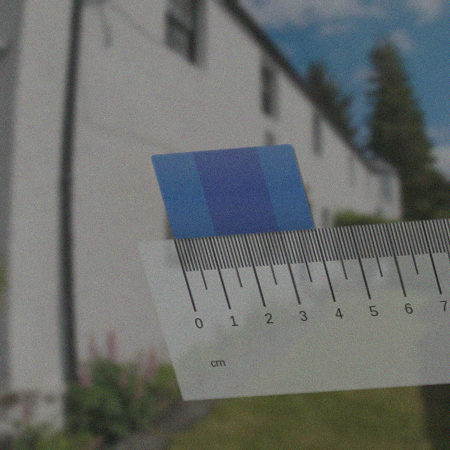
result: 4 cm
